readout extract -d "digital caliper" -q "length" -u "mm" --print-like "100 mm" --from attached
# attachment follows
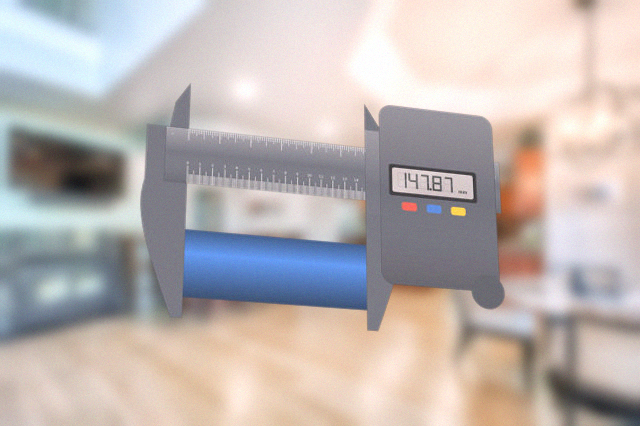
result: 147.87 mm
